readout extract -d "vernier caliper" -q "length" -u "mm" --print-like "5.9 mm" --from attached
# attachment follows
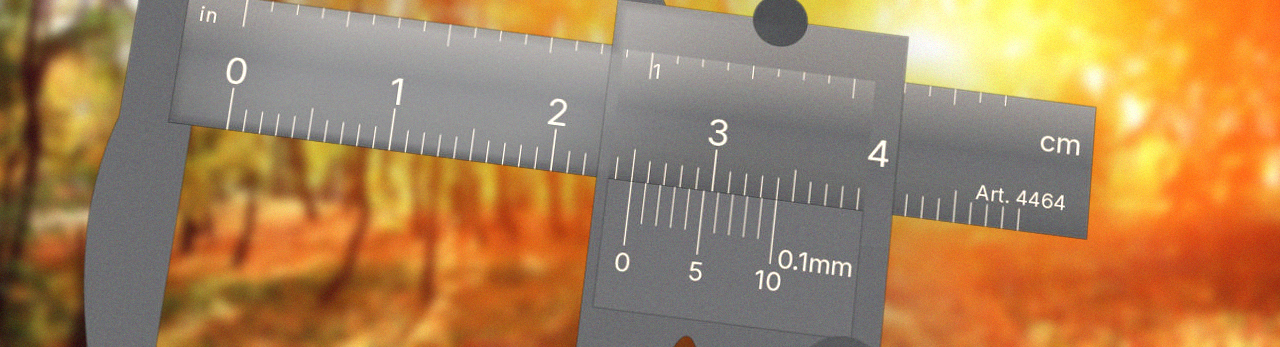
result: 25.0 mm
